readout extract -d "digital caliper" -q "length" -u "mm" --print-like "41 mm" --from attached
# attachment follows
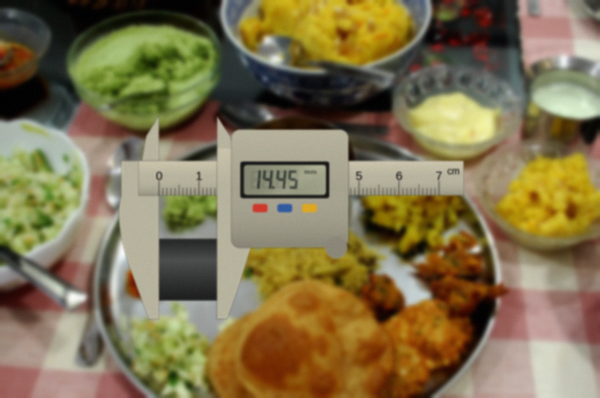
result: 14.45 mm
